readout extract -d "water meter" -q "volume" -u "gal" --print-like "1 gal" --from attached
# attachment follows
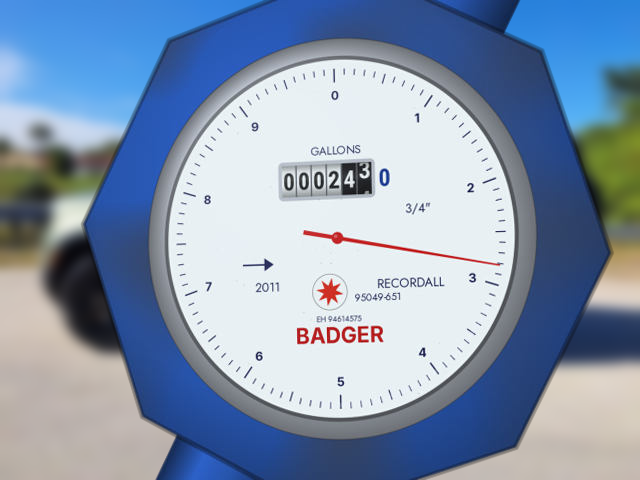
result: 2432.8 gal
